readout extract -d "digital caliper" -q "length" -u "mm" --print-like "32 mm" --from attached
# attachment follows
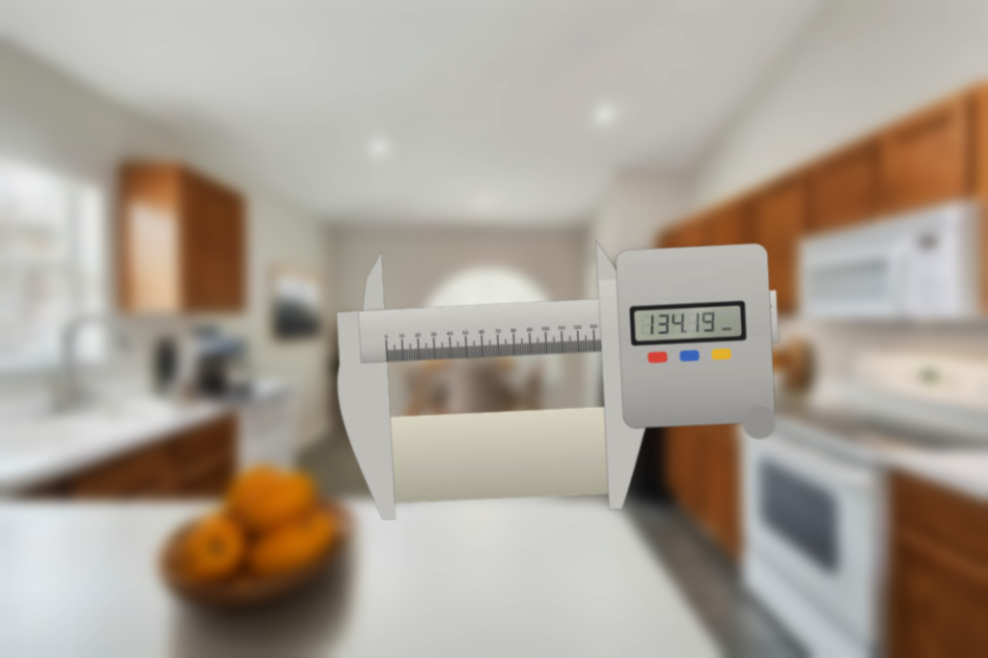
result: 134.19 mm
